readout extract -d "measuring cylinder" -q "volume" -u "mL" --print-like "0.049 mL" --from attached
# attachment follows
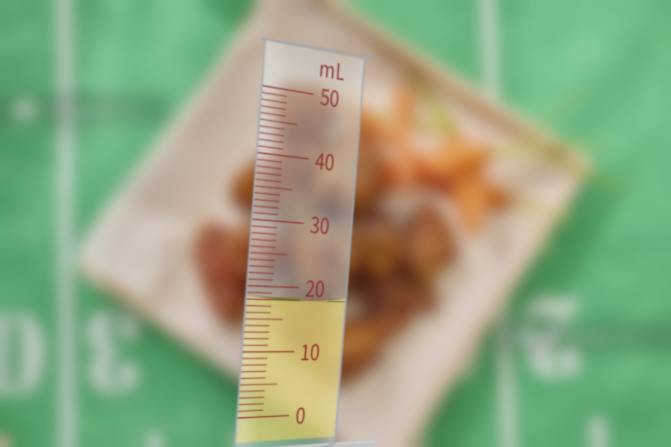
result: 18 mL
